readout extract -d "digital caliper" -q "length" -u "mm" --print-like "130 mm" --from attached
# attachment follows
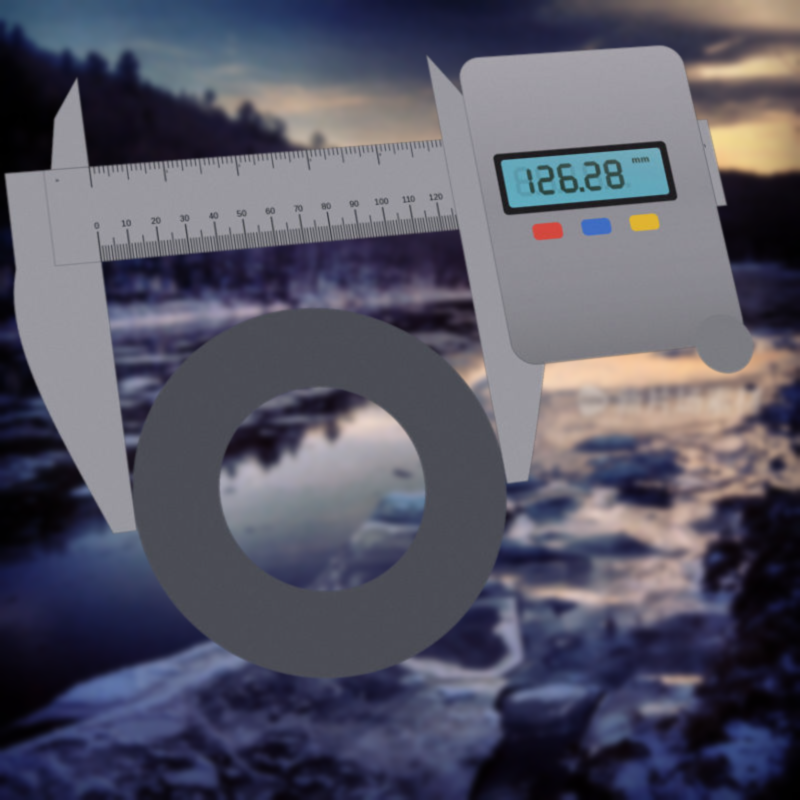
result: 126.28 mm
